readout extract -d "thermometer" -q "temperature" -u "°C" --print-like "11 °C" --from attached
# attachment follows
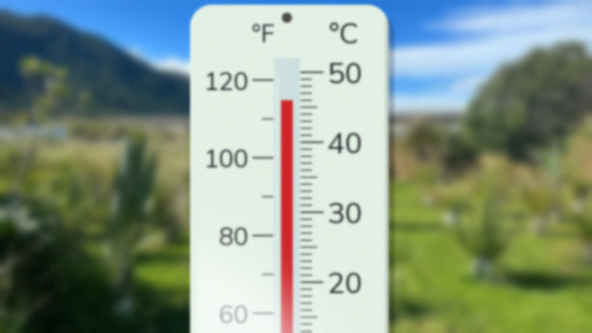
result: 46 °C
